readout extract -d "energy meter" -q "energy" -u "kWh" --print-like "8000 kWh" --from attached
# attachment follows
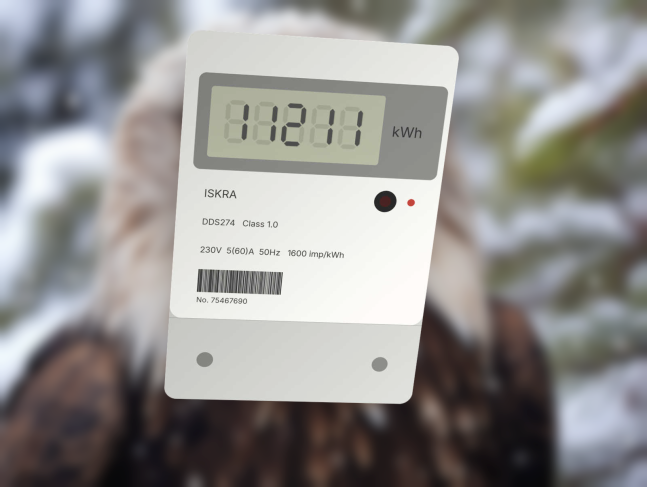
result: 11211 kWh
